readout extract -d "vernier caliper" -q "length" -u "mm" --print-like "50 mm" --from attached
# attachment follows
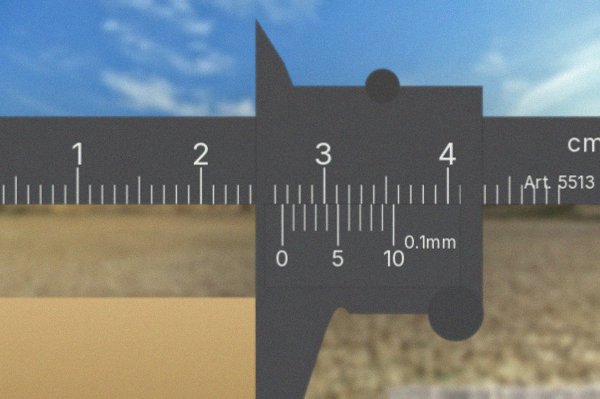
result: 26.6 mm
